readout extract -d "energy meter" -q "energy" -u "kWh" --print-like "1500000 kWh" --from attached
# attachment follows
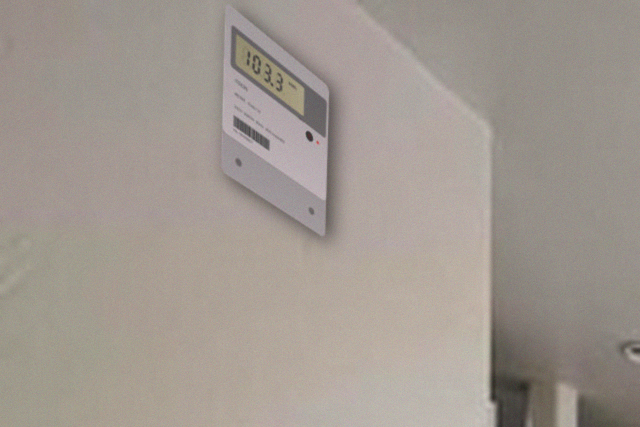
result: 103.3 kWh
